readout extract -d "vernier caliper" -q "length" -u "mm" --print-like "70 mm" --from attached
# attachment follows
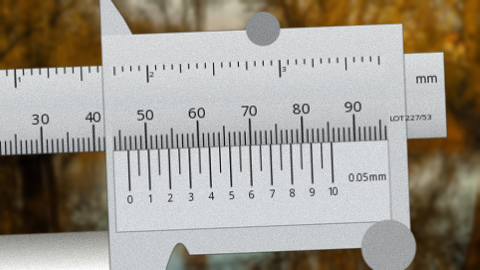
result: 46.5 mm
